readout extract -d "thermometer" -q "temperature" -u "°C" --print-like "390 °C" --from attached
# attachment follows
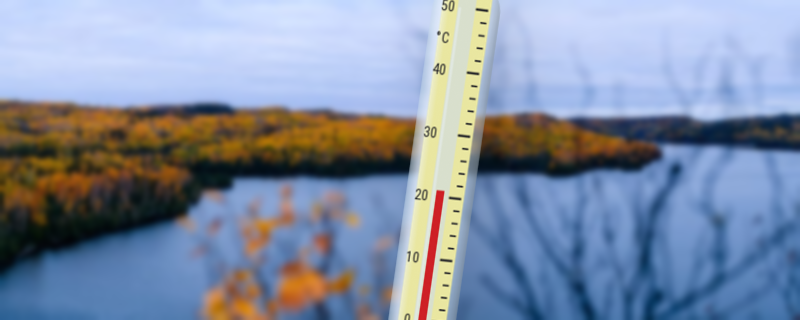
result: 21 °C
